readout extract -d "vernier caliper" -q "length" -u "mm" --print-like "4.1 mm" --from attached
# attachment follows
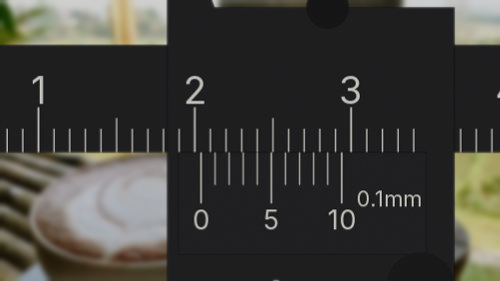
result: 20.4 mm
